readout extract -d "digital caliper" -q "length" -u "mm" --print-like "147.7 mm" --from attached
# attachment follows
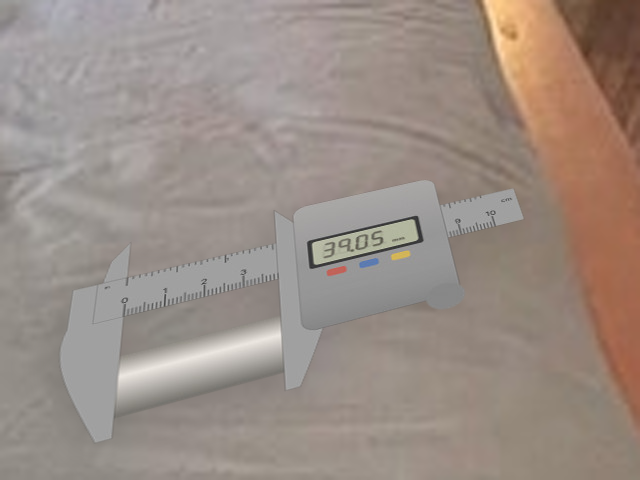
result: 39.05 mm
